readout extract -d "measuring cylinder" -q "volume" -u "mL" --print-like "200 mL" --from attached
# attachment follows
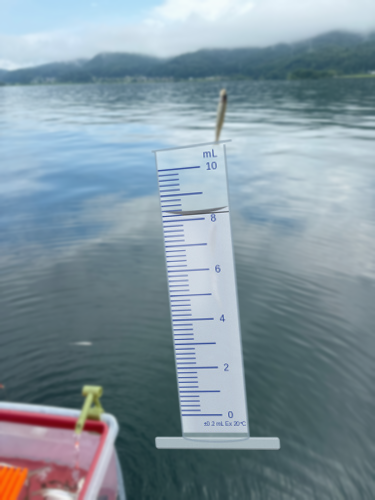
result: 8.2 mL
